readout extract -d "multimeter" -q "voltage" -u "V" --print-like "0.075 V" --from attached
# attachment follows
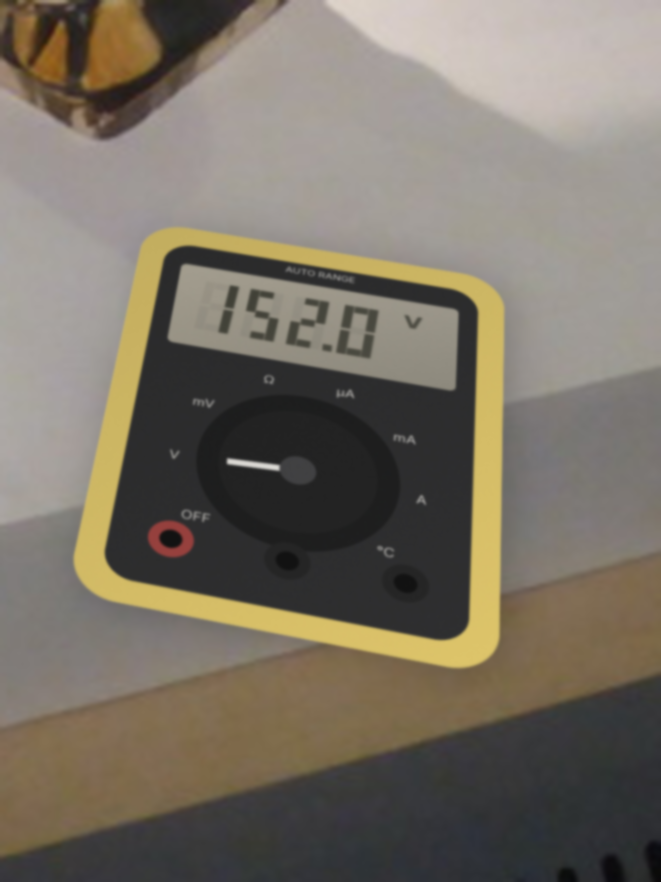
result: 152.0 V
